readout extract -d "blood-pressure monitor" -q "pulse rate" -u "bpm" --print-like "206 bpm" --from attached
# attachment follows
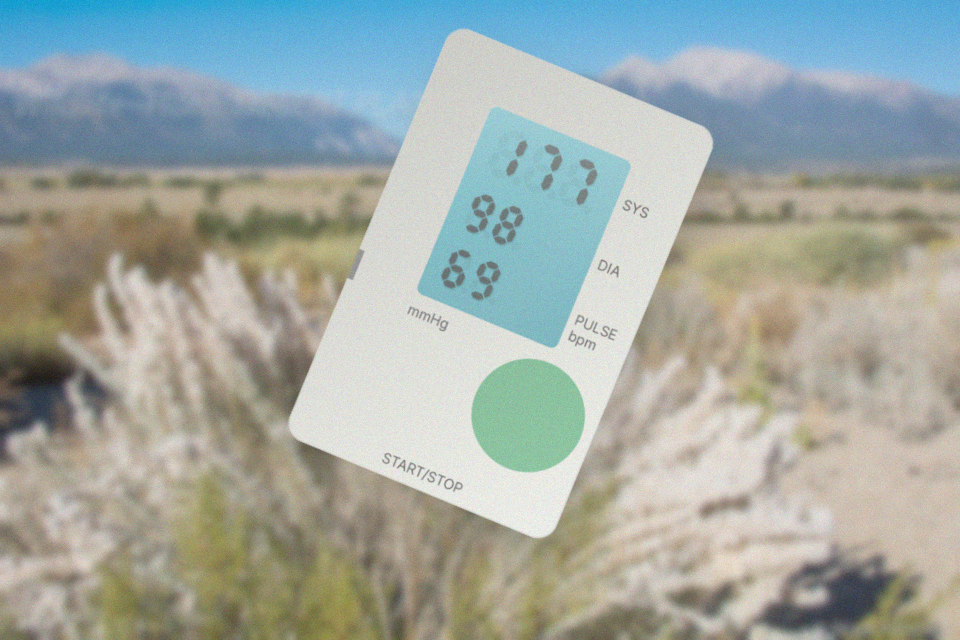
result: 69 bpm
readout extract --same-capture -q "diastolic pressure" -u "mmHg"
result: 98 mmHg
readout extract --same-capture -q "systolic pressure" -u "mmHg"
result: 177 mmHg
